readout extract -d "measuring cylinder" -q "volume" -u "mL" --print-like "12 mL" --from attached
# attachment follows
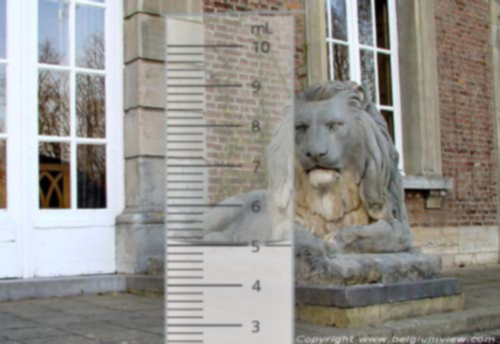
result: 5 mL
